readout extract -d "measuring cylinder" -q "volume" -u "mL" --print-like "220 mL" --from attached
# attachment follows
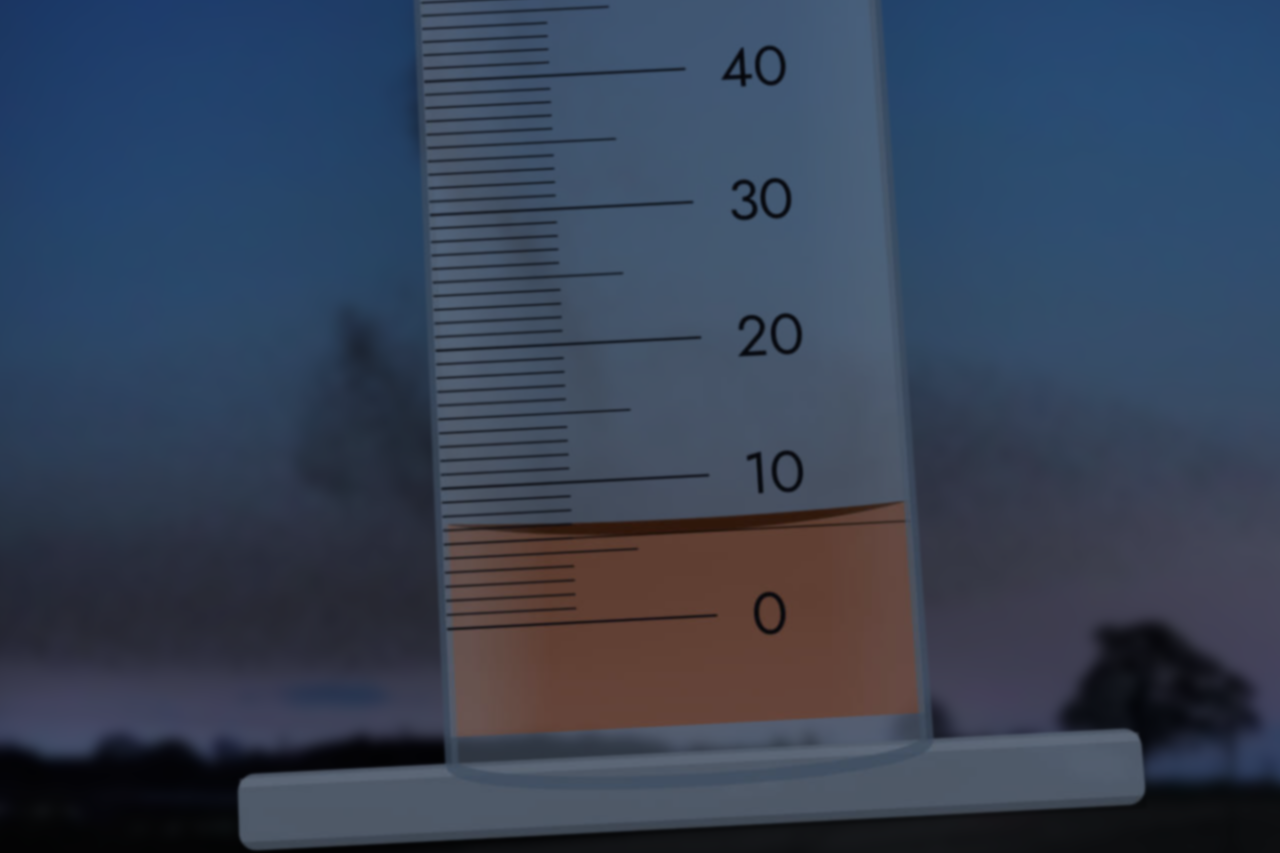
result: 6 mL
